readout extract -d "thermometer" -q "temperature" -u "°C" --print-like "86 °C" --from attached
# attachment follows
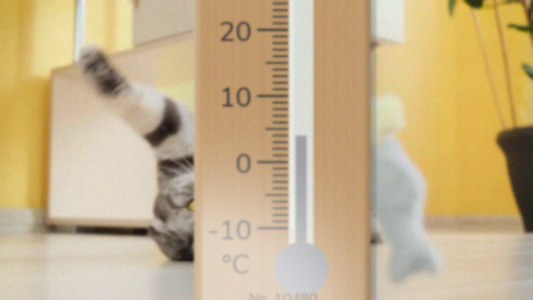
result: 4 °C
